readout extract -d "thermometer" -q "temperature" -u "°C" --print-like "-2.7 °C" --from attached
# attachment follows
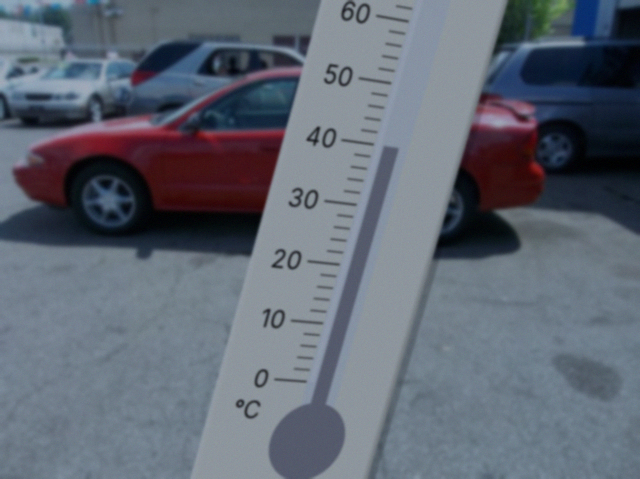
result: 40 °C
